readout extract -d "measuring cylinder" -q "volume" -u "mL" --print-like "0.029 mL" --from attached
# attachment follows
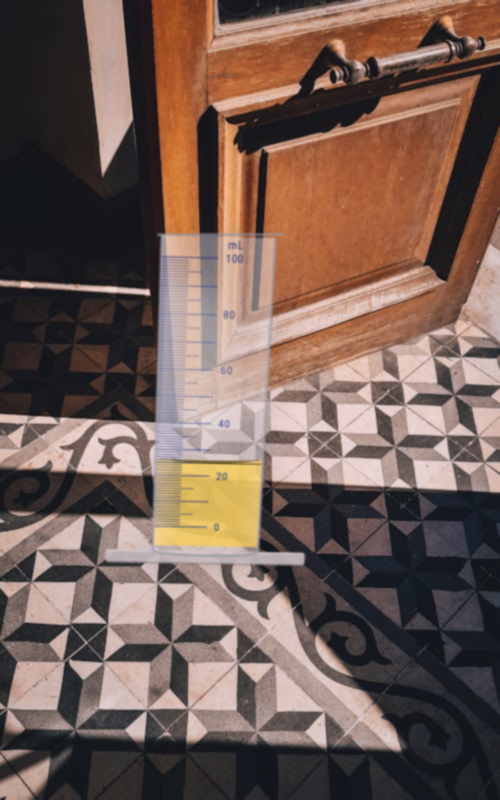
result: 25 mL
